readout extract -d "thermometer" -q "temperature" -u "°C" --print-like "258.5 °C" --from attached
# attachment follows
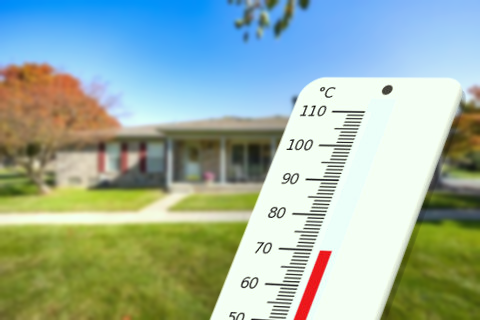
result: 70 °C
